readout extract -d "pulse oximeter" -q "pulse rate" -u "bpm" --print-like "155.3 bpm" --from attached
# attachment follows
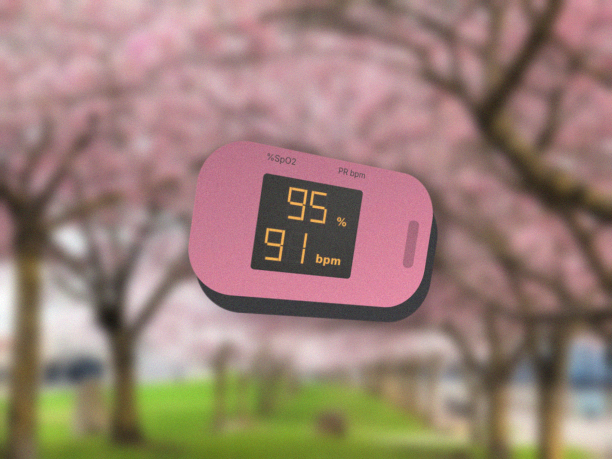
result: 91 bpm
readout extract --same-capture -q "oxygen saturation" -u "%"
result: 95 %
